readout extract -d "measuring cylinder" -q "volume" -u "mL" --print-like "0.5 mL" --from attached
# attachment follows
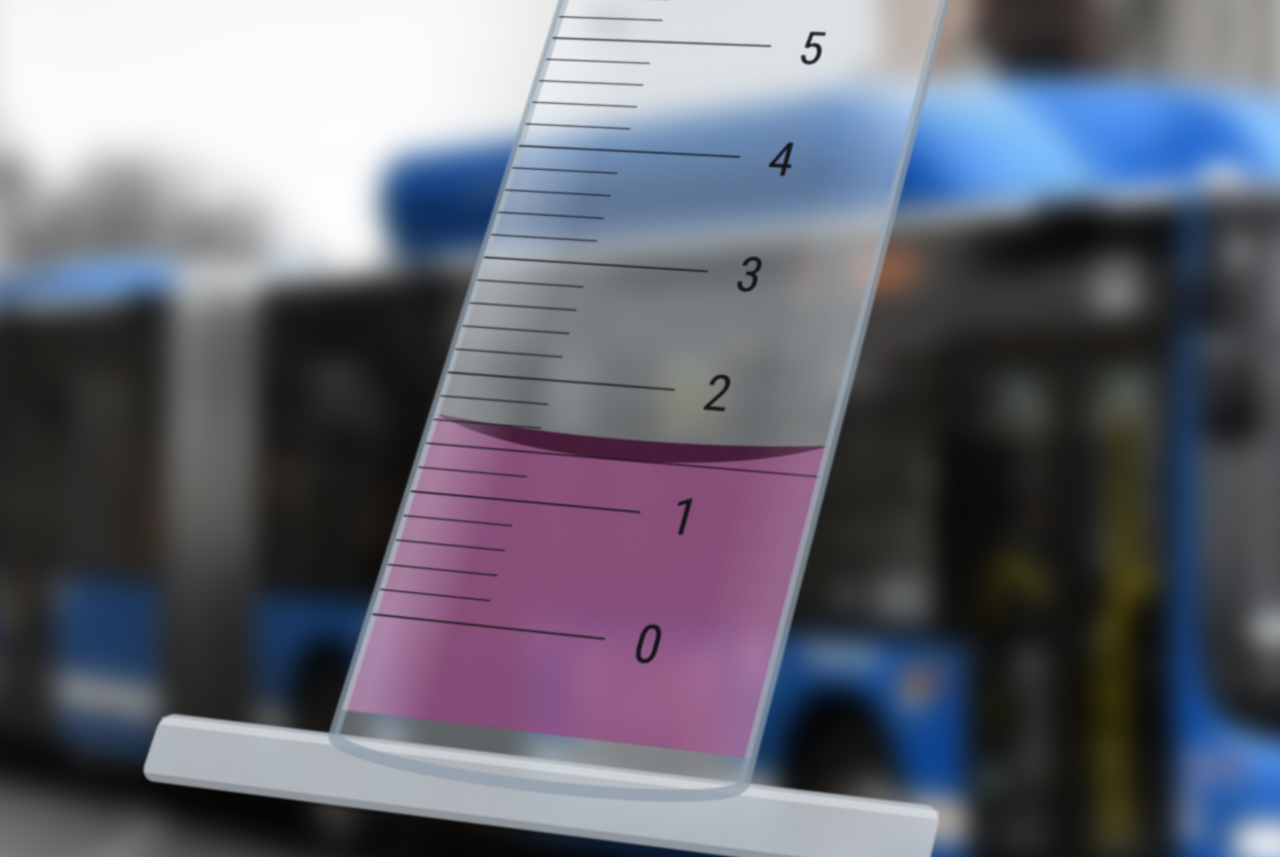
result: 1.4 mL
